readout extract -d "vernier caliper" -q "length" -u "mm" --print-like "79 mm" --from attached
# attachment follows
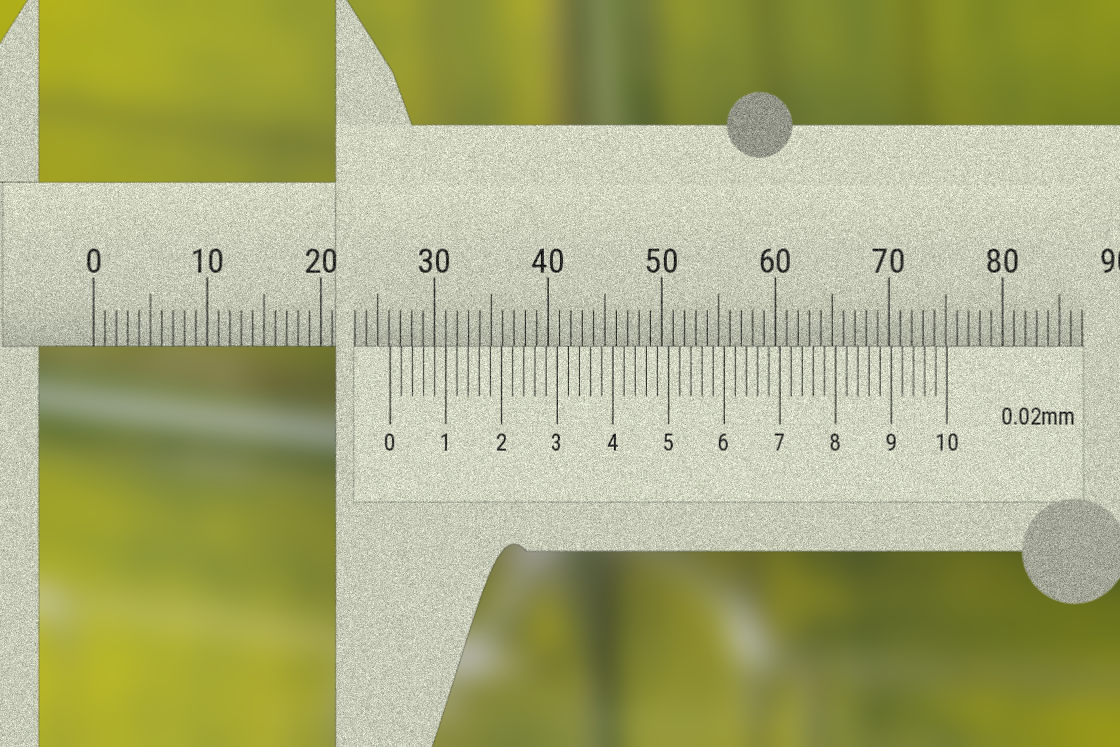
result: 26.1 mm
